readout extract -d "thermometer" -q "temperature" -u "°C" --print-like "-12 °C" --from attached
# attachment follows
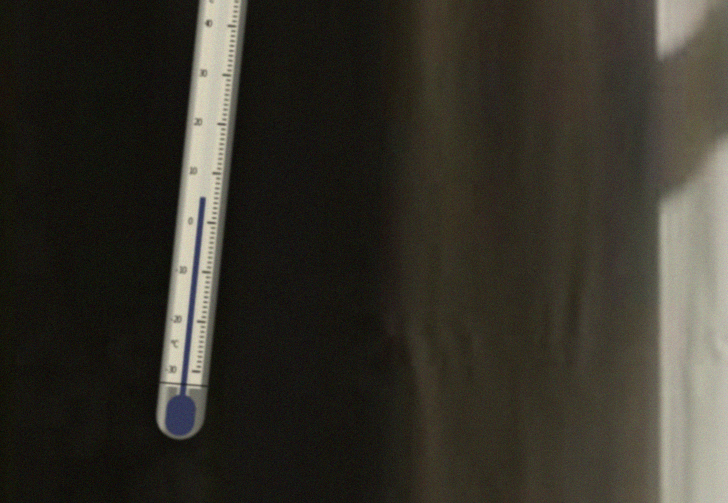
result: 5 °C
